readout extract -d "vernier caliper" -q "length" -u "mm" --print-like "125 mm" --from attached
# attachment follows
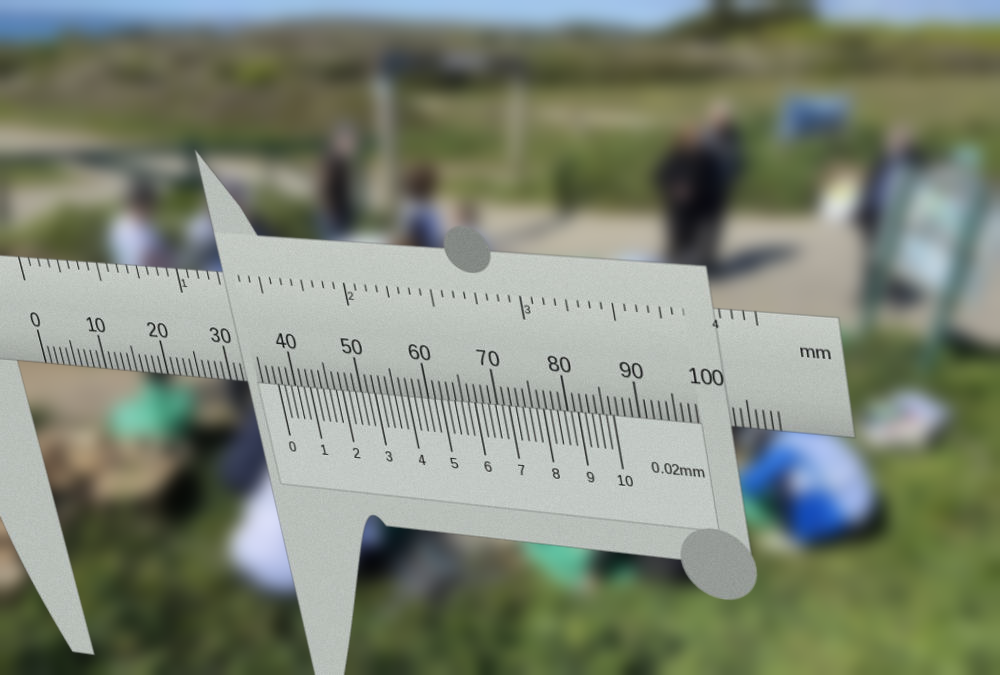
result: 37.4 mm
